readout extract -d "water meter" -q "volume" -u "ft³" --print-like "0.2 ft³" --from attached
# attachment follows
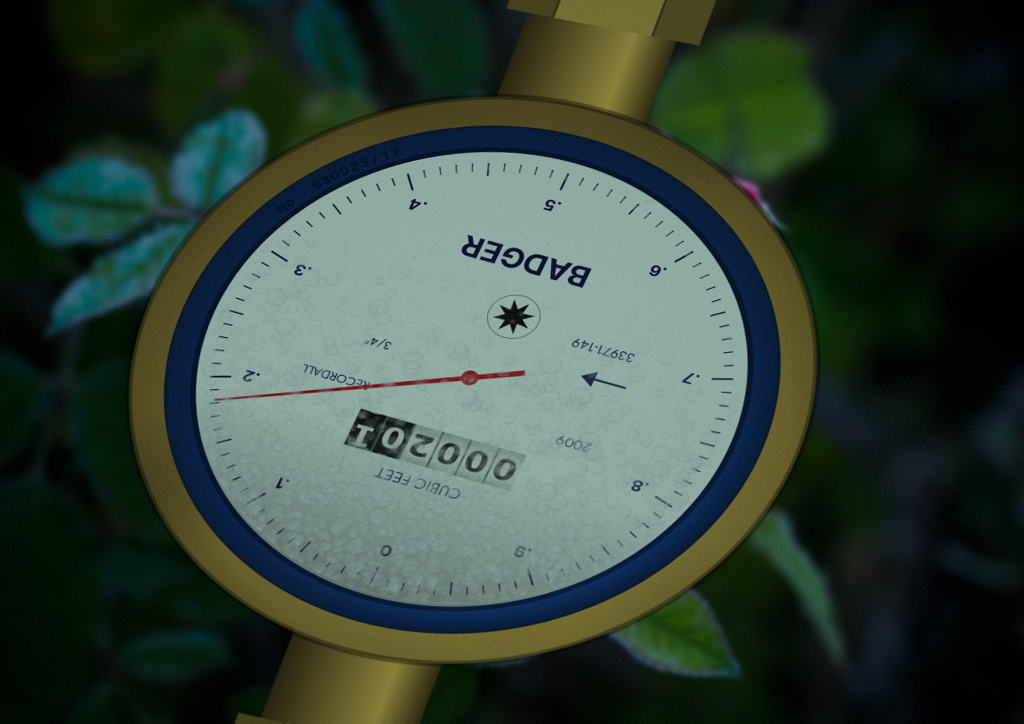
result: 201.18 ft³
